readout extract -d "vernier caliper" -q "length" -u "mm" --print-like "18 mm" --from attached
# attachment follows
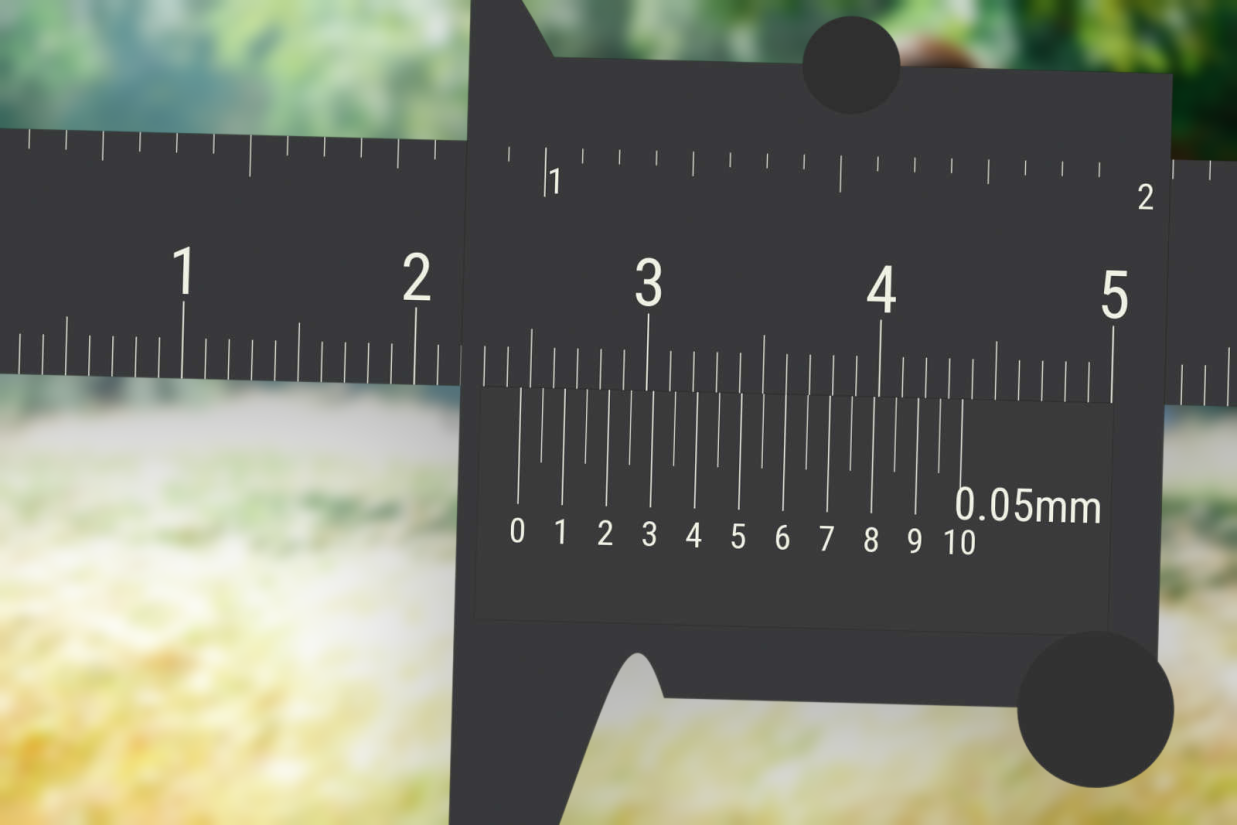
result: 24.60 mm
